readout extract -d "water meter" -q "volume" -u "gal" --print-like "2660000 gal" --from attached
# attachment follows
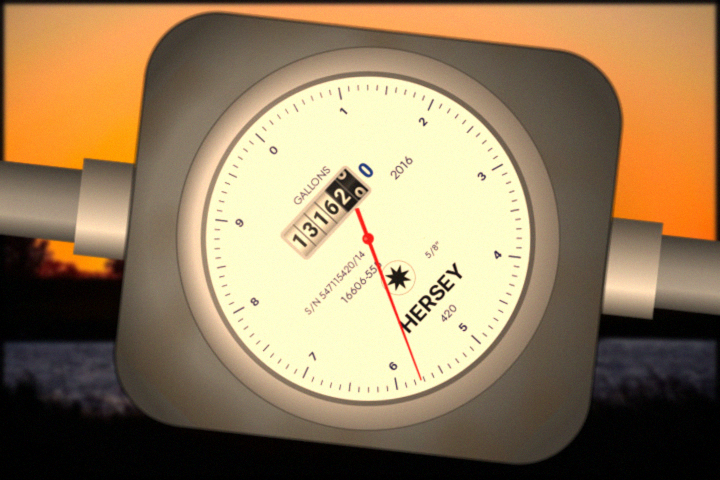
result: 1316285.7 gal
